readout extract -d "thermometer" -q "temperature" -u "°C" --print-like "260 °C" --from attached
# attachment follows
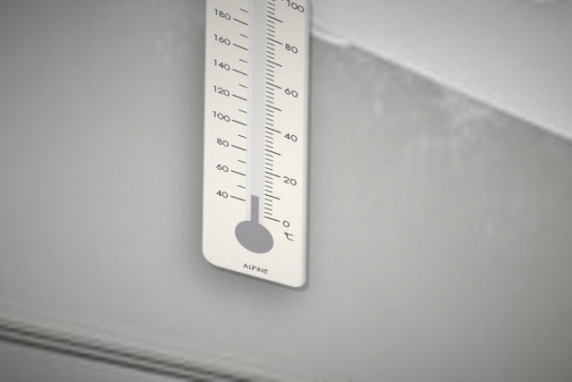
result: 8 °C
